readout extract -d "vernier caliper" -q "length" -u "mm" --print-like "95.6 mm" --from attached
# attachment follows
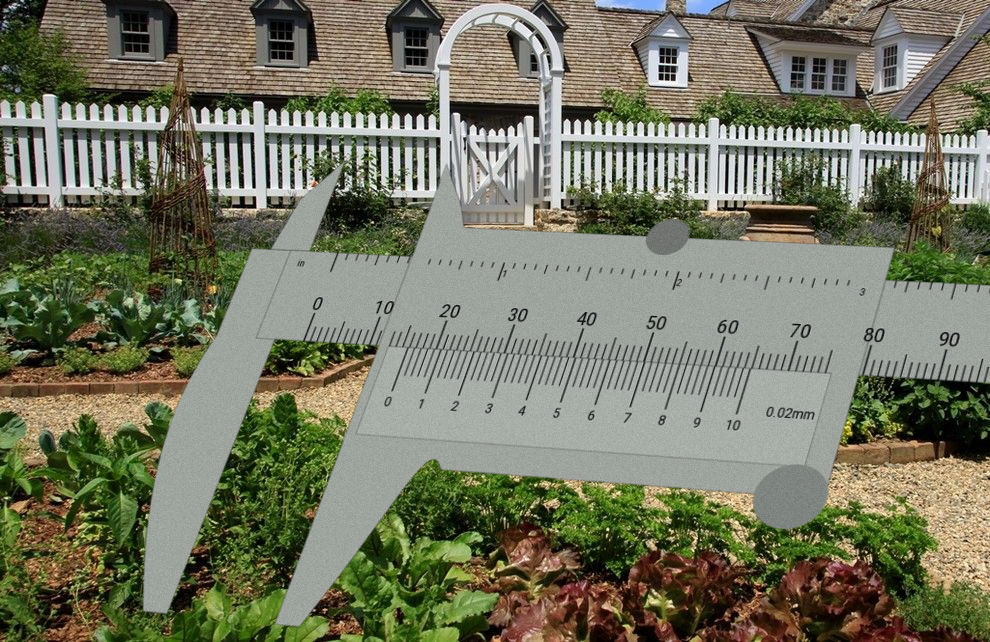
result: 15.8 mm
